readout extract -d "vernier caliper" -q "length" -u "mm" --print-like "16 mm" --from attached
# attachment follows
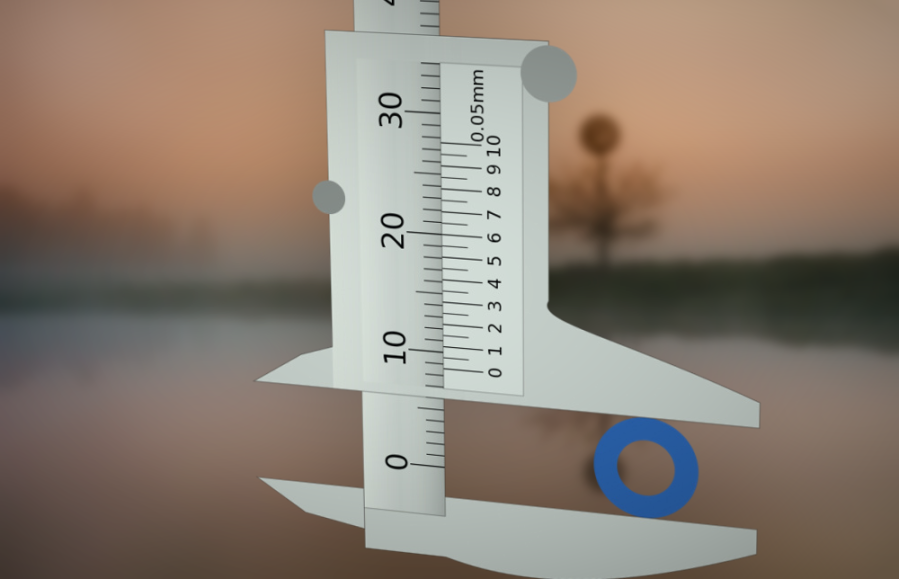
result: 8.6 mm
